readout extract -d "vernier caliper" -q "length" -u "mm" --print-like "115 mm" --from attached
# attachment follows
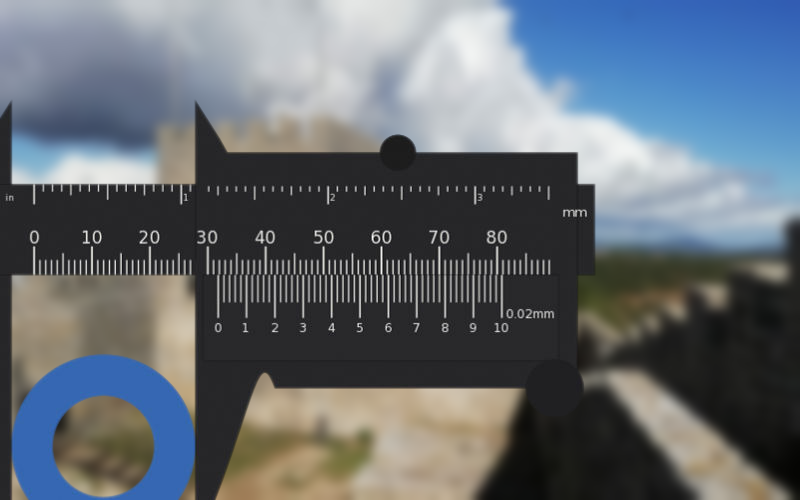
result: 31.8 mm
